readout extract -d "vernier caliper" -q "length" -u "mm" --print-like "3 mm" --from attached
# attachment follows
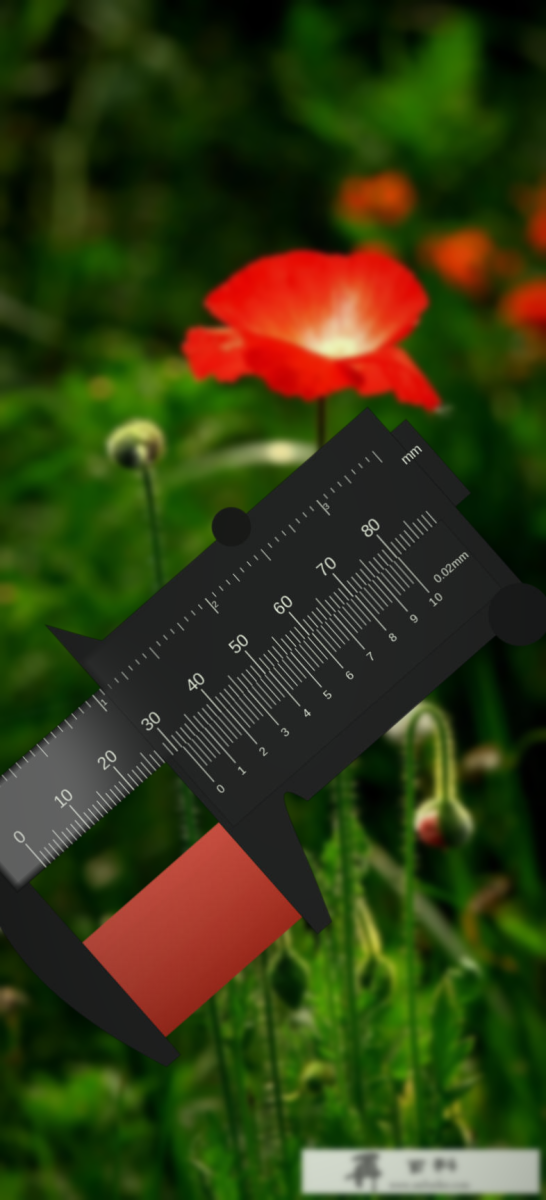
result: 31.2 mm
